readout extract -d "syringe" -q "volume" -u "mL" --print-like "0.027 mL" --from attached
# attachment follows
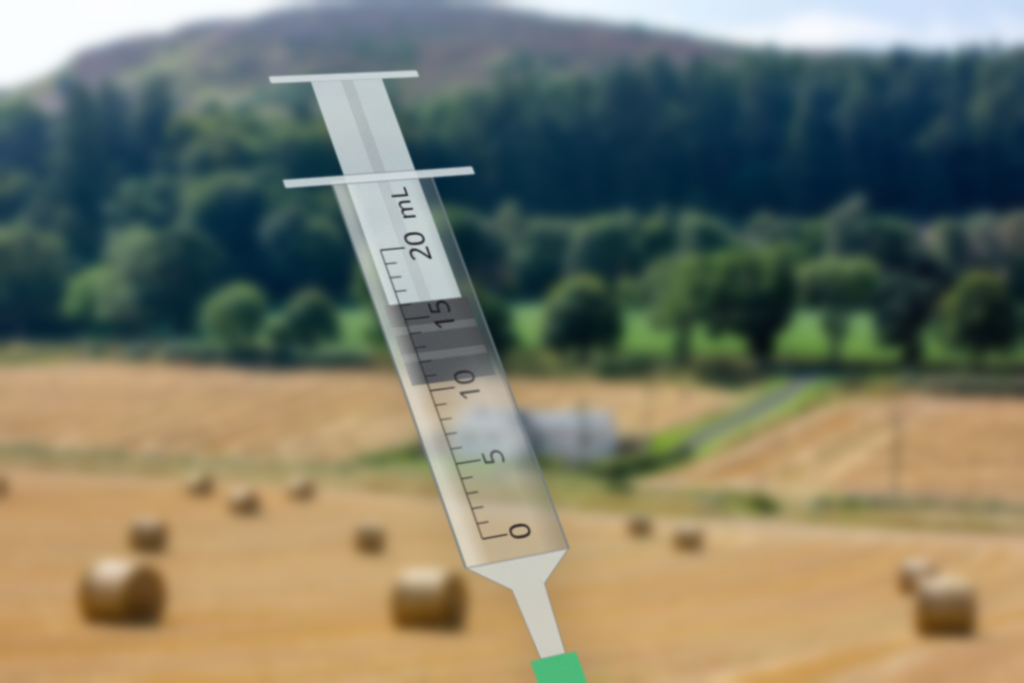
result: 10.5 mL
